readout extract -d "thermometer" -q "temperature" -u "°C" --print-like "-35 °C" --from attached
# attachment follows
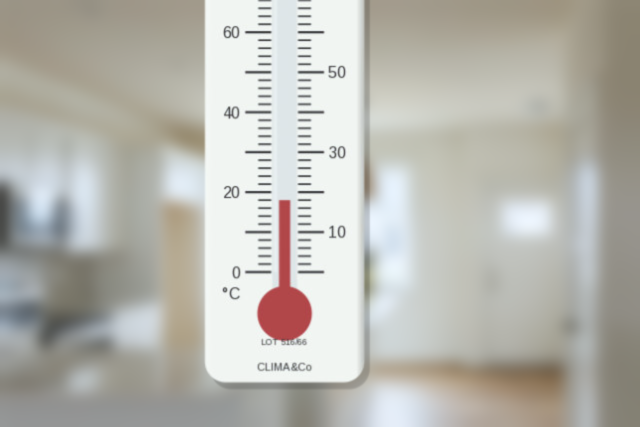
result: 18 °C
